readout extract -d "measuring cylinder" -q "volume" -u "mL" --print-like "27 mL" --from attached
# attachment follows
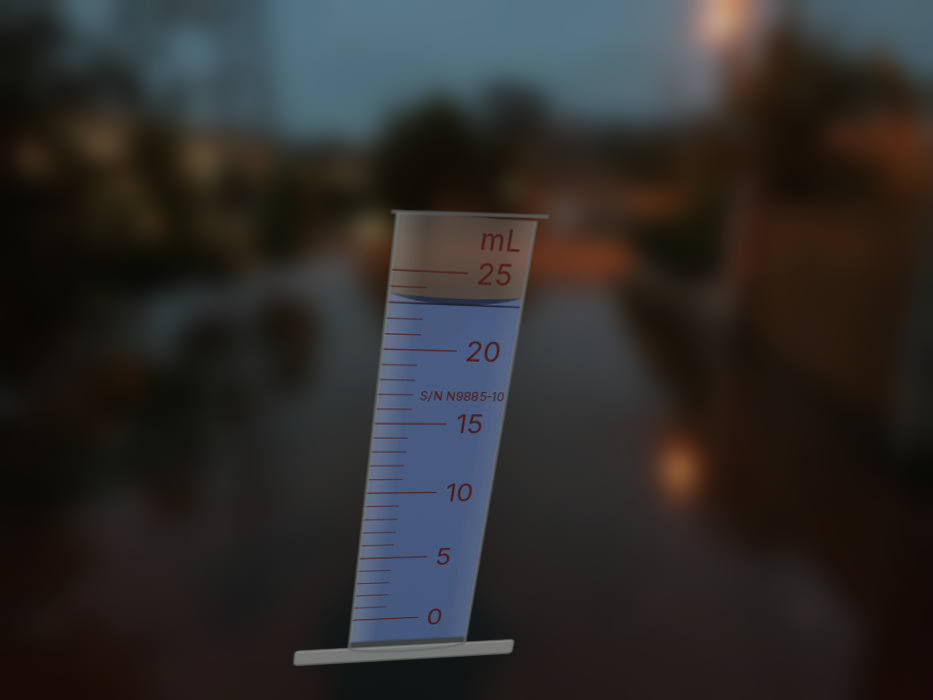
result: 23 mL
